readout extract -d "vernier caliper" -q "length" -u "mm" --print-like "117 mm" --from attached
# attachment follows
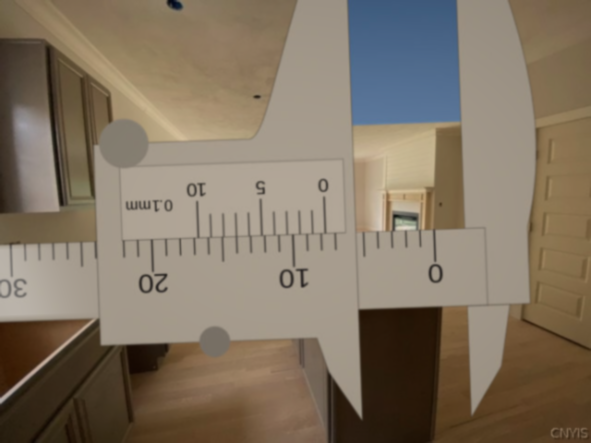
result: 7.7 mm
